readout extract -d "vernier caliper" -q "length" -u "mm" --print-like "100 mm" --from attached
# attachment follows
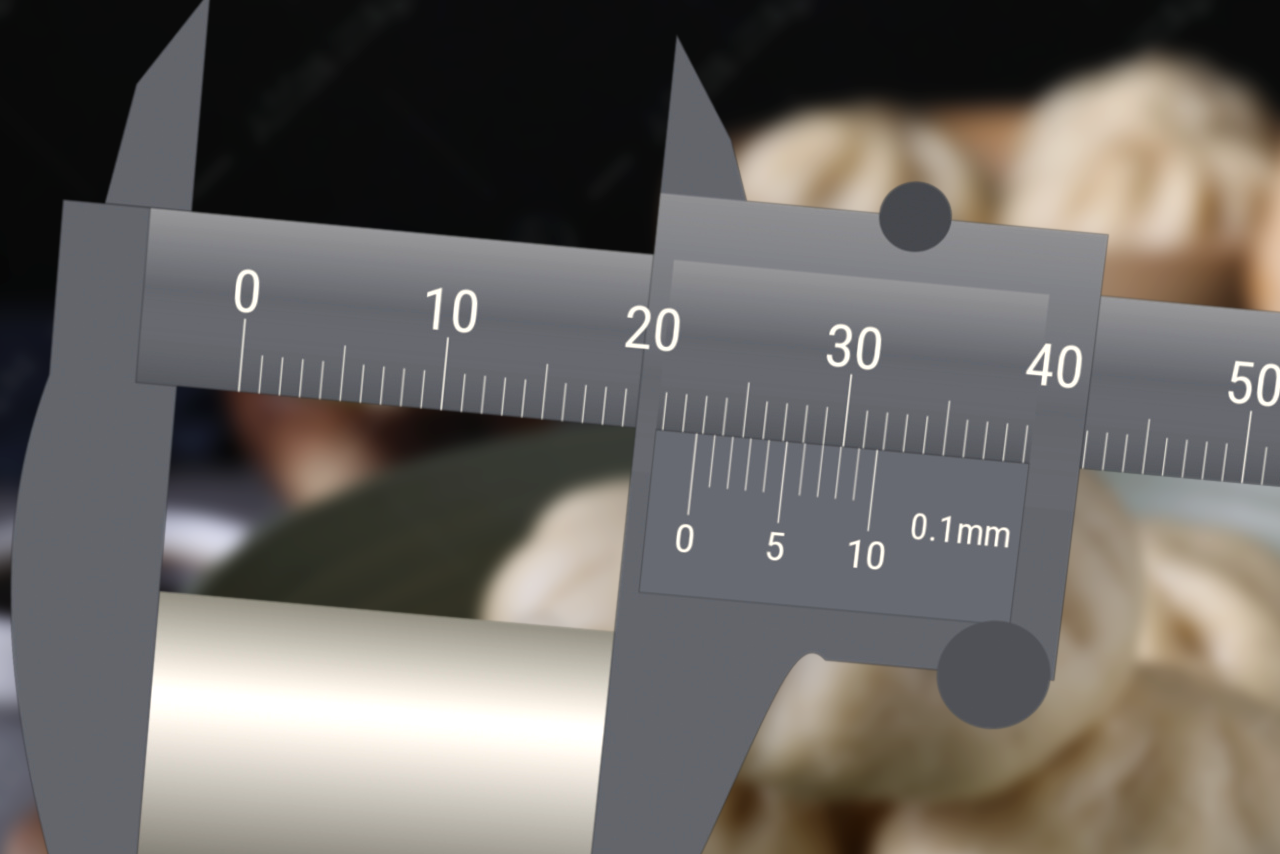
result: 22.7 mm
